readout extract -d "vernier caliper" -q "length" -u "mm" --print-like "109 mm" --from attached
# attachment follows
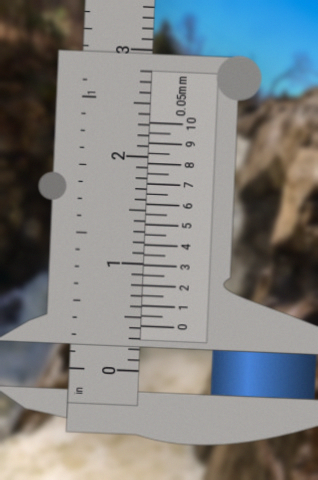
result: 4.2 mm
